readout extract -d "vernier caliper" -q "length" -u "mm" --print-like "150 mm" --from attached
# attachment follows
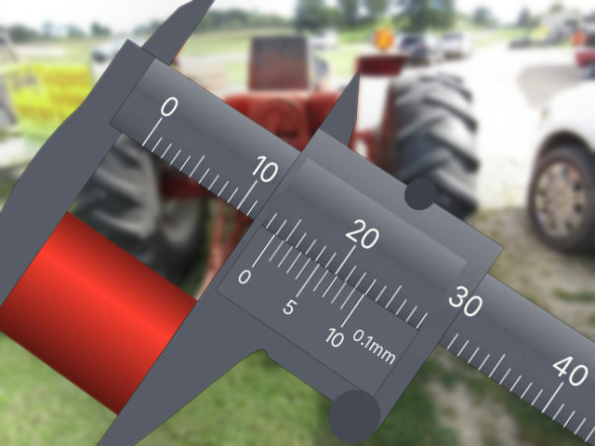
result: 13.9 mm
